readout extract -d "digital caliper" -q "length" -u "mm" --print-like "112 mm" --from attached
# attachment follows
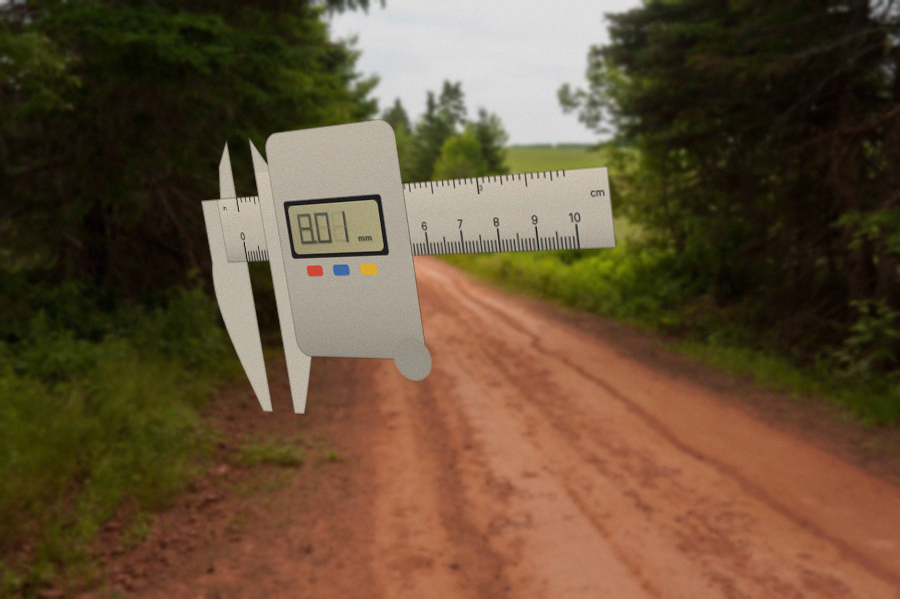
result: 8.01 mm
